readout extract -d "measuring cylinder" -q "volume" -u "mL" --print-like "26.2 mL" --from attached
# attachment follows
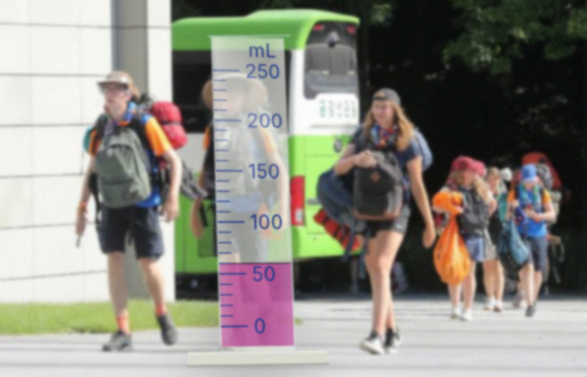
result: 60 mL
